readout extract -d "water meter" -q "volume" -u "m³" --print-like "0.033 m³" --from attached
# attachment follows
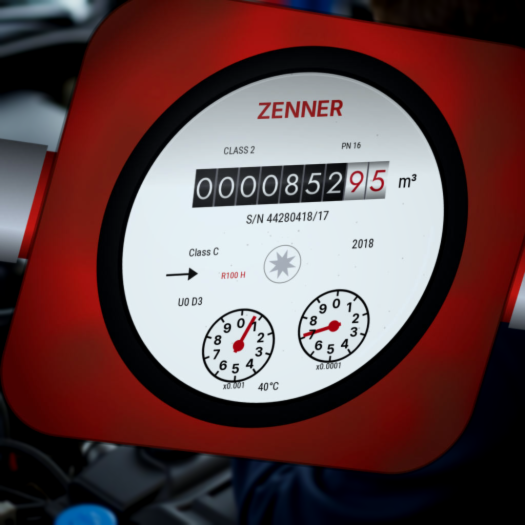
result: 852.9507 m³
